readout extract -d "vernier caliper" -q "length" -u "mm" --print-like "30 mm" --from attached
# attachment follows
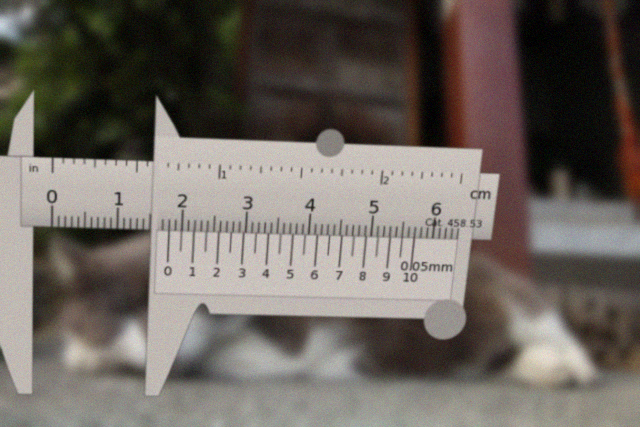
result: 18.0 mm
